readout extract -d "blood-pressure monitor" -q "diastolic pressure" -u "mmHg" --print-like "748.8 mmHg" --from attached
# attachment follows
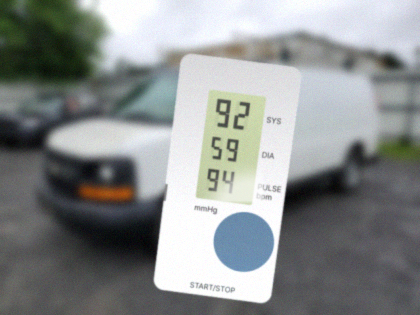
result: 59 mmHg
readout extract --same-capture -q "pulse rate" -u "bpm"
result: 94 bpm
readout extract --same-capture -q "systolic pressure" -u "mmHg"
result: 92 mmHg
